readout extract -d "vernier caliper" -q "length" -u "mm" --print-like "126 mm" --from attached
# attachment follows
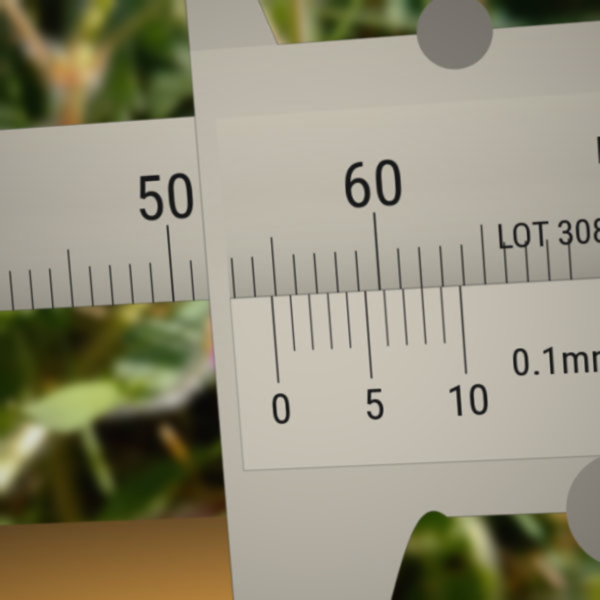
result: 54.8 mm
